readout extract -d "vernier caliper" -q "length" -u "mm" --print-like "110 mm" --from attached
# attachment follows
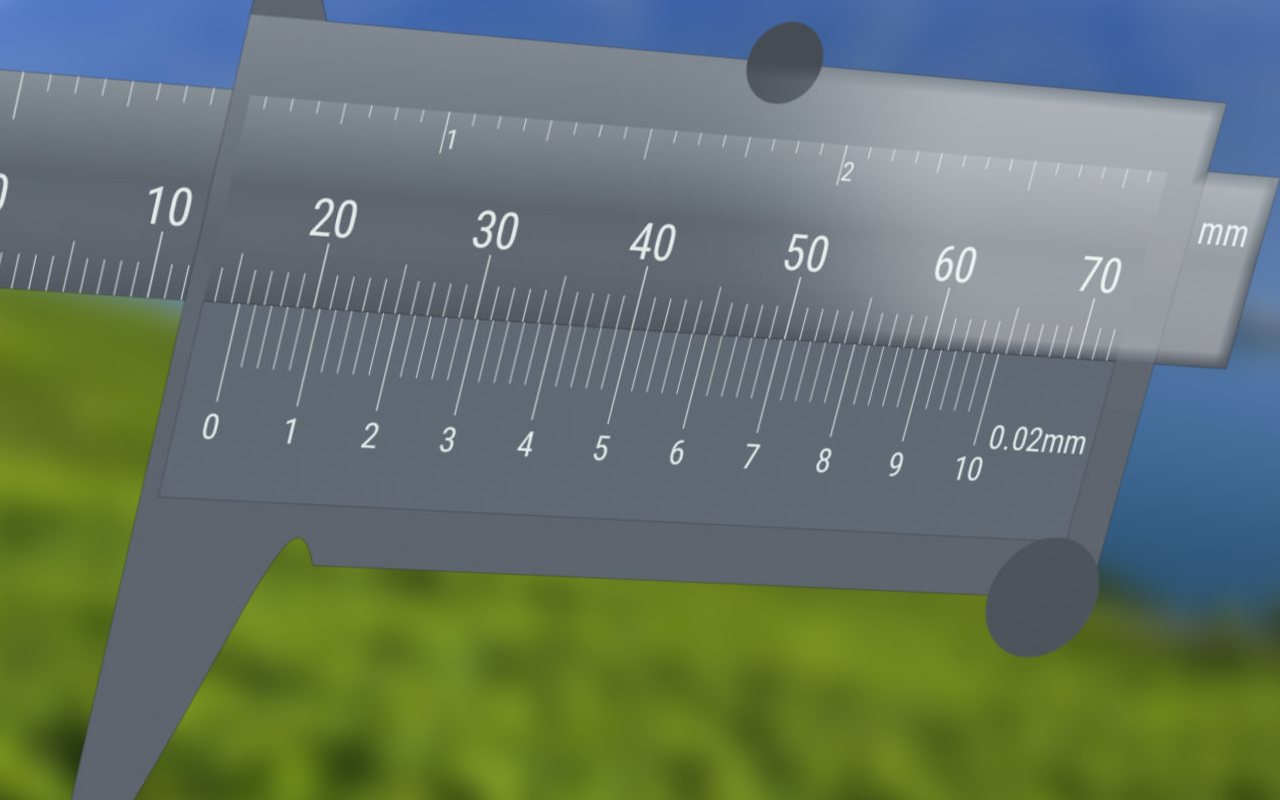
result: 15.5 mm
